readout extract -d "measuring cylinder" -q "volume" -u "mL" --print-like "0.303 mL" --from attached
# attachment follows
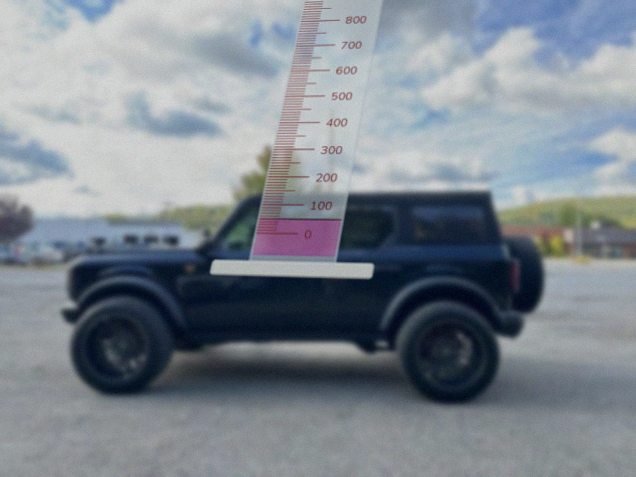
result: 50 mL
